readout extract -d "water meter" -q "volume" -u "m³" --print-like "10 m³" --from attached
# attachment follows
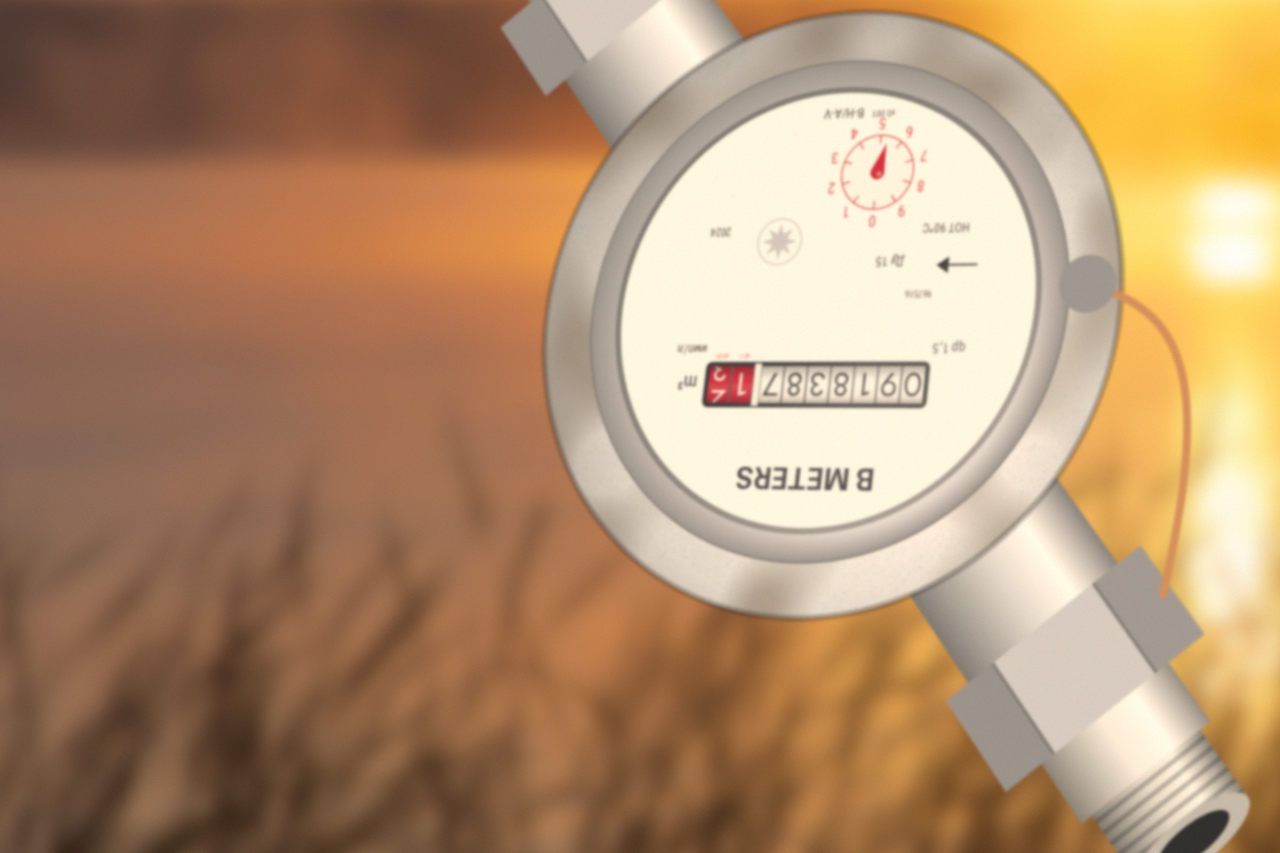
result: 918387.125 m³
